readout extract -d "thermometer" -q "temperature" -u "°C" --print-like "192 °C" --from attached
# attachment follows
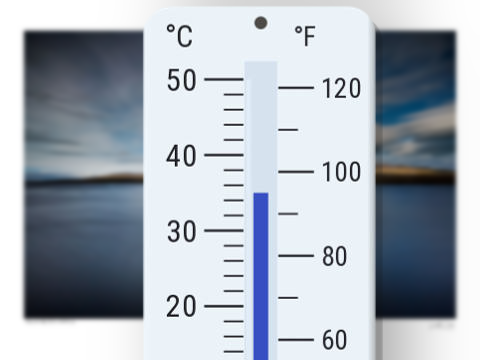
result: 35 °C
